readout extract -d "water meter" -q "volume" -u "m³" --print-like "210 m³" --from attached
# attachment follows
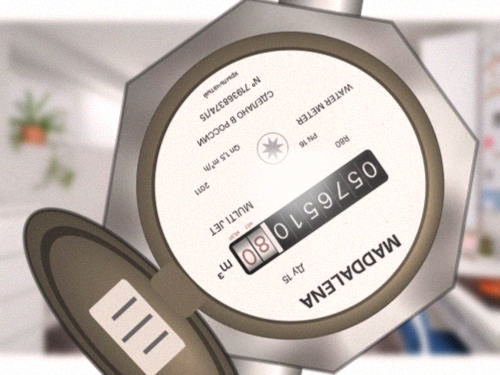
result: 576510.80 m³
